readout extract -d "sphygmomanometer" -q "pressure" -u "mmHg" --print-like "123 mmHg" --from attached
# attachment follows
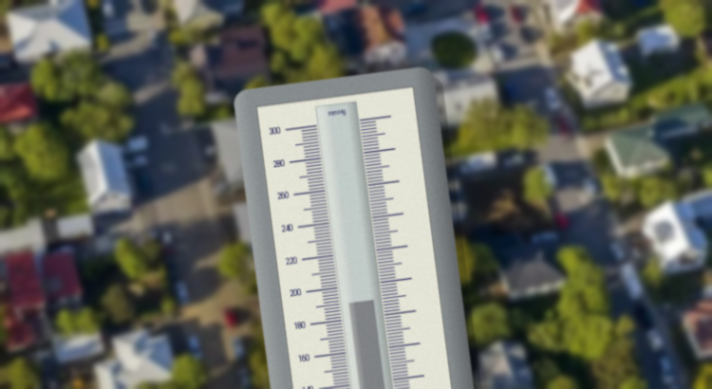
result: 190 mmHg
